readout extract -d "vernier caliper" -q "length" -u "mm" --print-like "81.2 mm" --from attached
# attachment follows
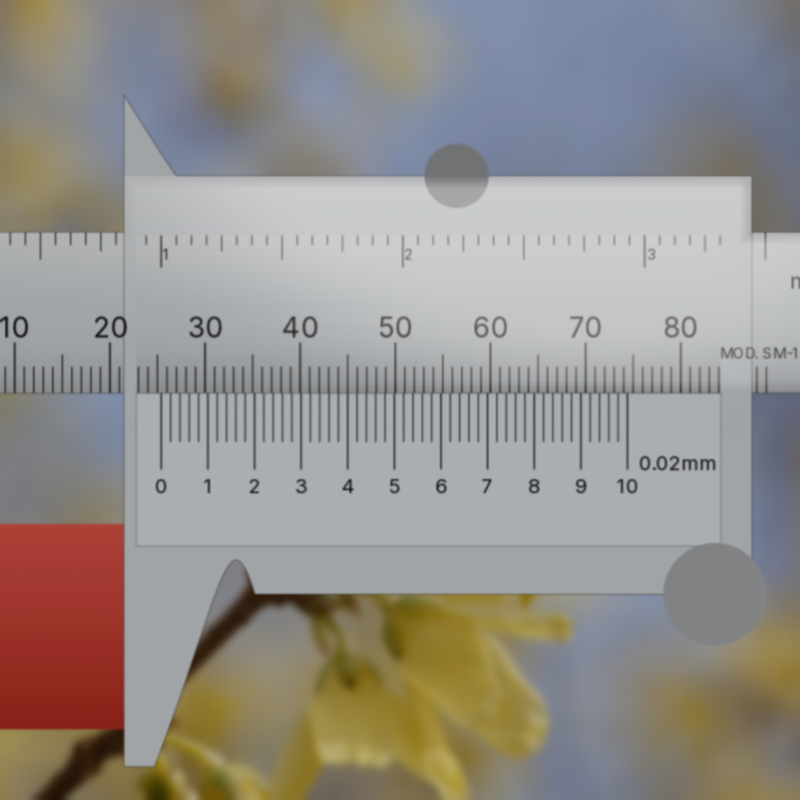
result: 25.4 mm
